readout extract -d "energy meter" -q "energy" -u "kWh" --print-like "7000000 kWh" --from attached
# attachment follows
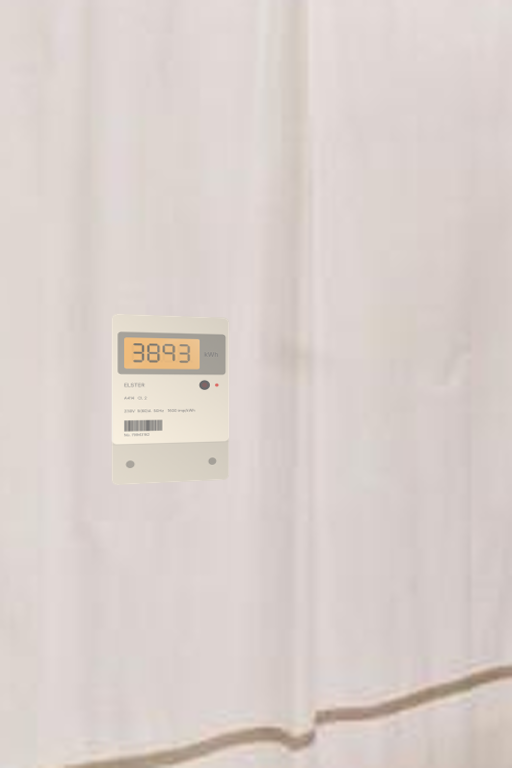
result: 3893 kWh
